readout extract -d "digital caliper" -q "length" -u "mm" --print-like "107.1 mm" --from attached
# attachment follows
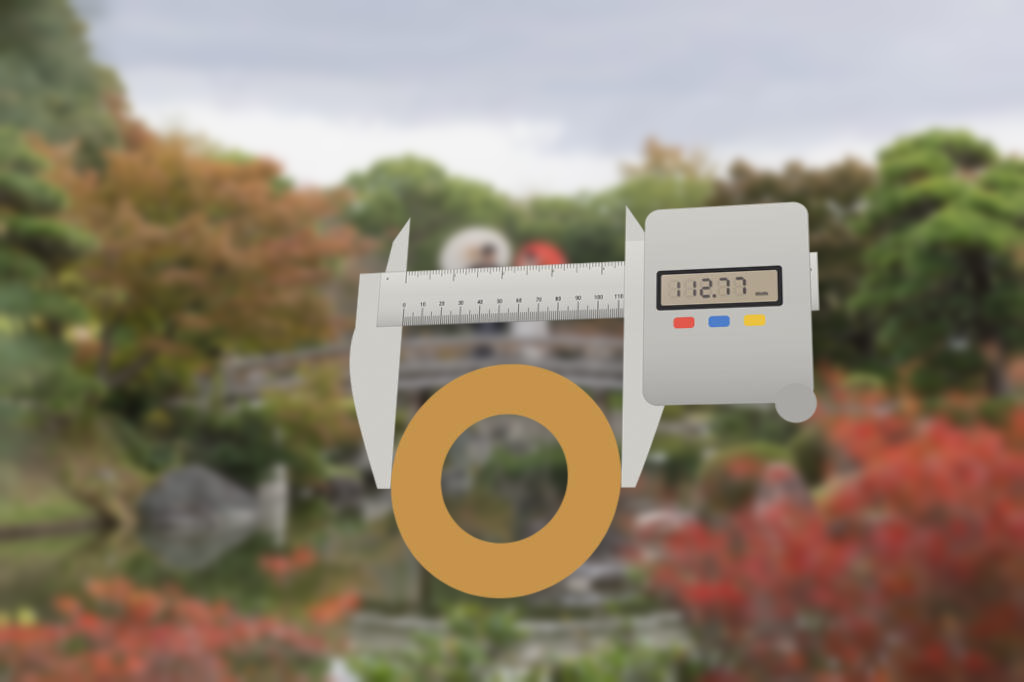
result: 112.77 mm
